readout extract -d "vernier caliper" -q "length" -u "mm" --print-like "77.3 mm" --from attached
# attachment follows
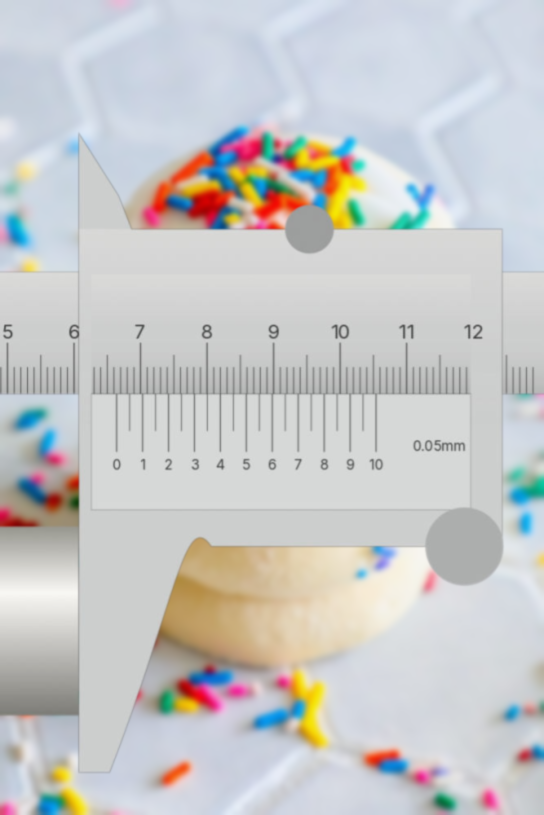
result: 66.4 mm
